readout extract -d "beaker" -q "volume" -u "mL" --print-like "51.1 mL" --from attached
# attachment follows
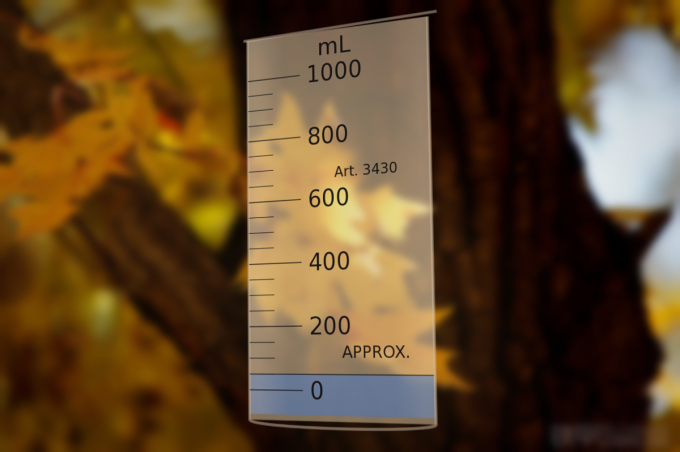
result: 50 mL
